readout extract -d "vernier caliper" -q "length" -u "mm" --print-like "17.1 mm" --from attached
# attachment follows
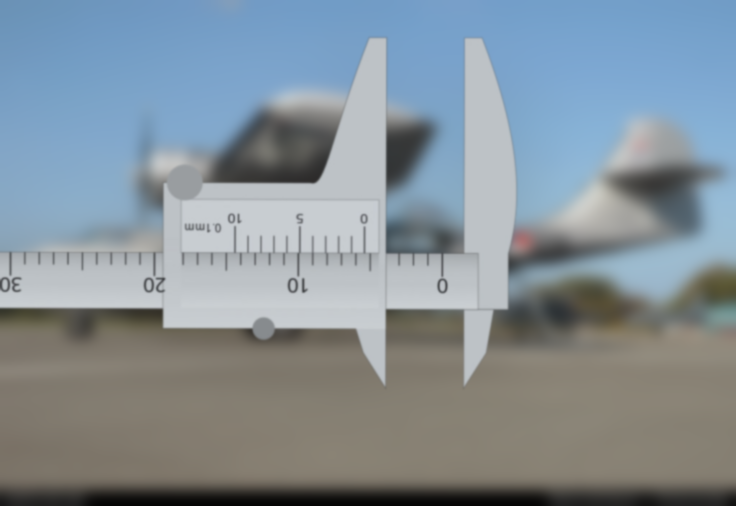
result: 5.4 mm
